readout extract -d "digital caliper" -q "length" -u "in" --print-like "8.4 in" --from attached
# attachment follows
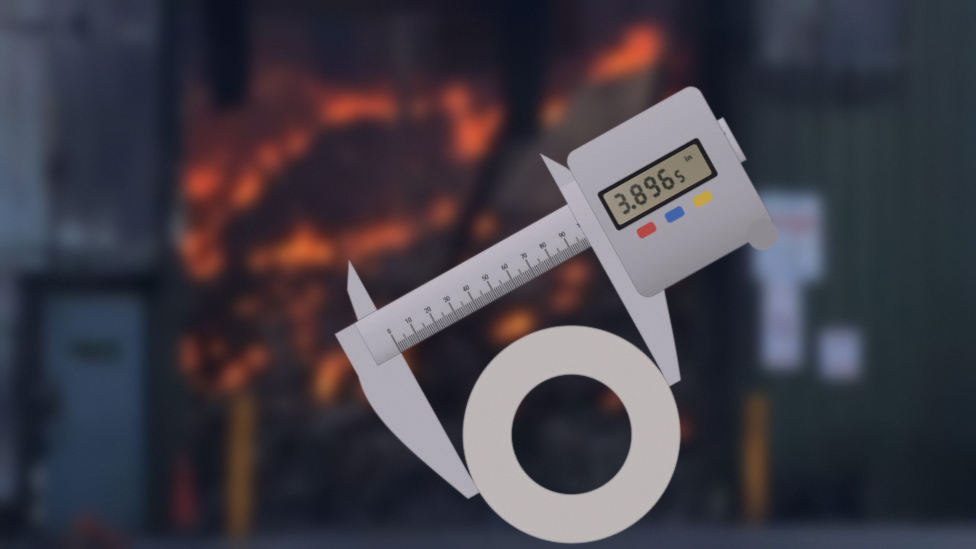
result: 3.8965 in
